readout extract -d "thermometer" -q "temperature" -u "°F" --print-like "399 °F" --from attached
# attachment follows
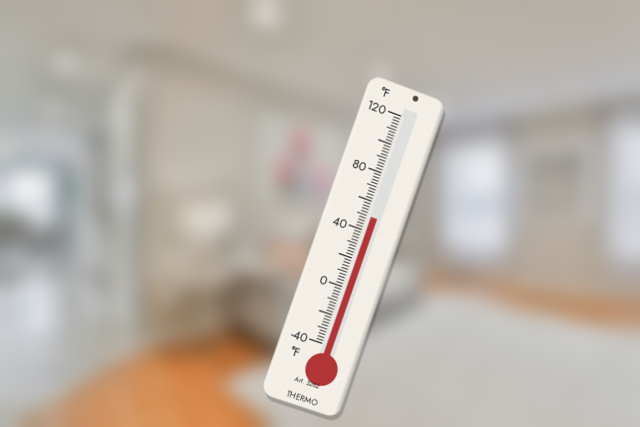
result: 50 °F
